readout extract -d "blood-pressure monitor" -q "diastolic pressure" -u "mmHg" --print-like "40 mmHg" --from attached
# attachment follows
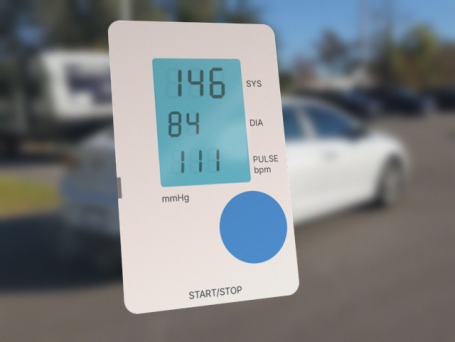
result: 84 mmHg
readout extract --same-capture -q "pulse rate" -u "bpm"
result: 111 bpm
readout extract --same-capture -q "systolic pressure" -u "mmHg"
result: 146 mmHg
